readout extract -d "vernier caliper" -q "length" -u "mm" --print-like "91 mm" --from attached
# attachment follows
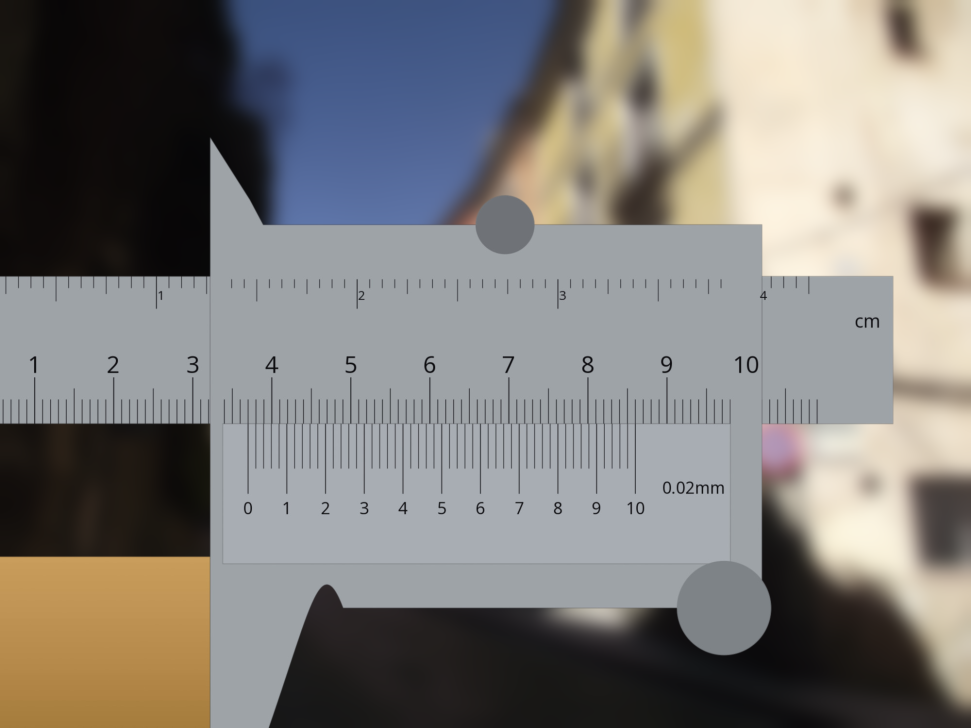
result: 37.0 mm
